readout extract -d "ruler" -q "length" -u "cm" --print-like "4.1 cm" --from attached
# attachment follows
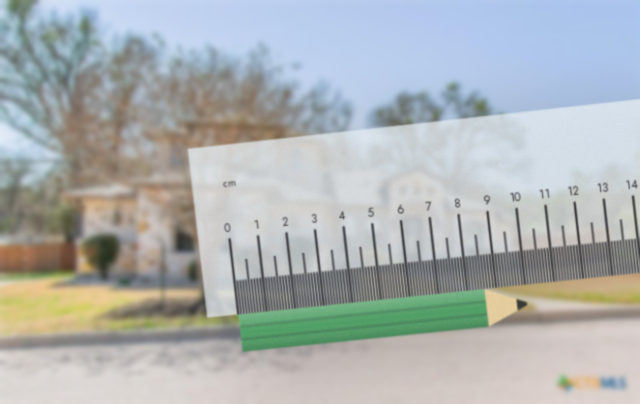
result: 10 cm
